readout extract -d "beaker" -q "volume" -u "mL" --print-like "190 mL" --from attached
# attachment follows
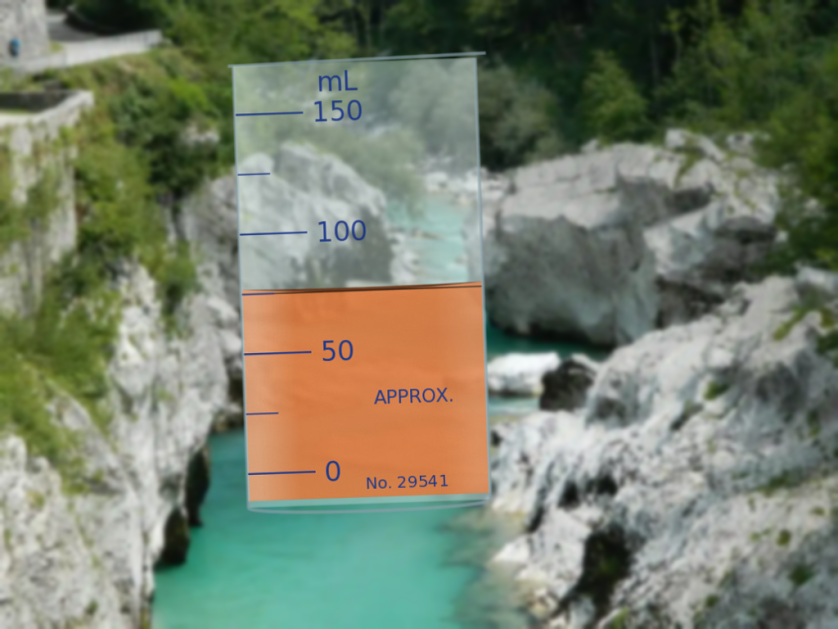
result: 75 mL
